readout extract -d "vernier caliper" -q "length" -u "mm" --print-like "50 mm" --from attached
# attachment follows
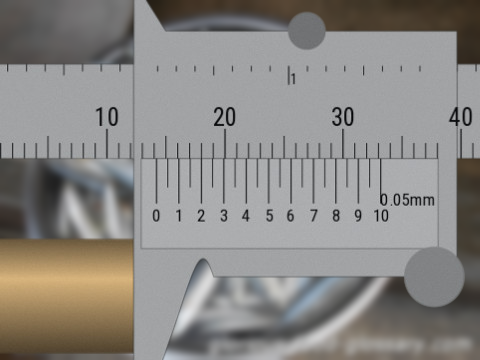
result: 14.2 mm
